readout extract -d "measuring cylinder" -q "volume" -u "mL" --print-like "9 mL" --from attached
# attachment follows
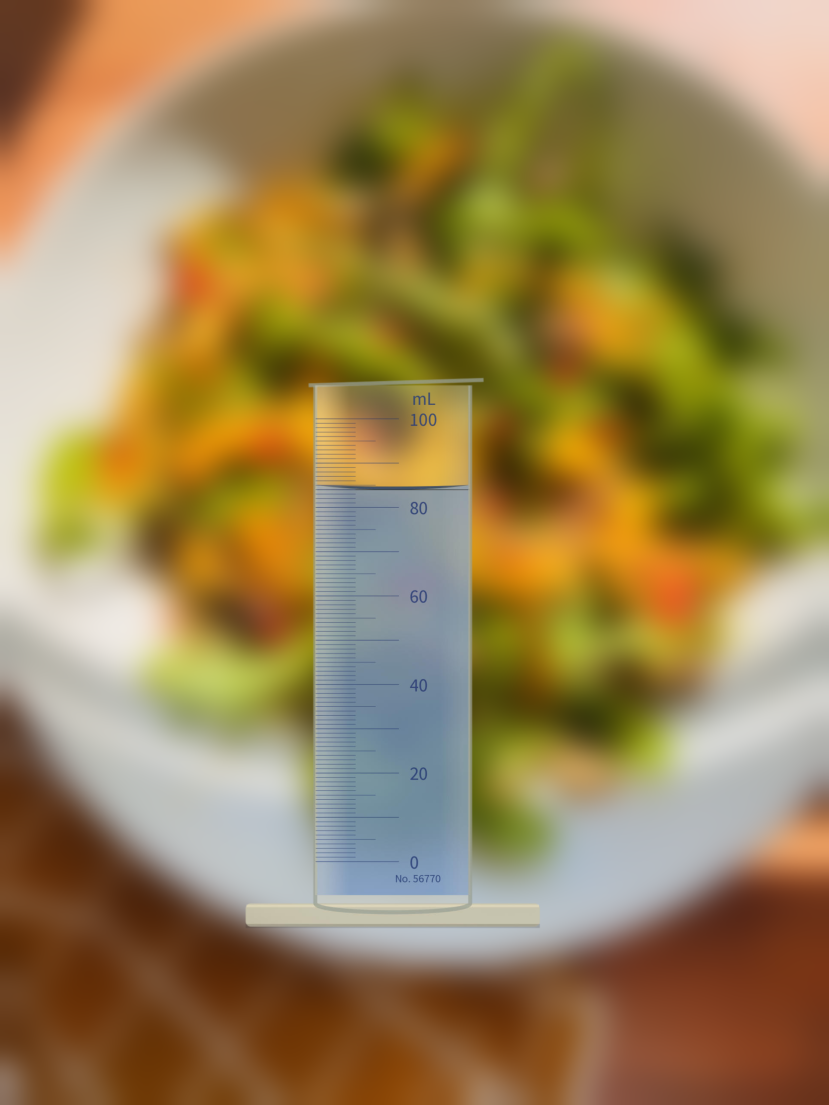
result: 84 mL
